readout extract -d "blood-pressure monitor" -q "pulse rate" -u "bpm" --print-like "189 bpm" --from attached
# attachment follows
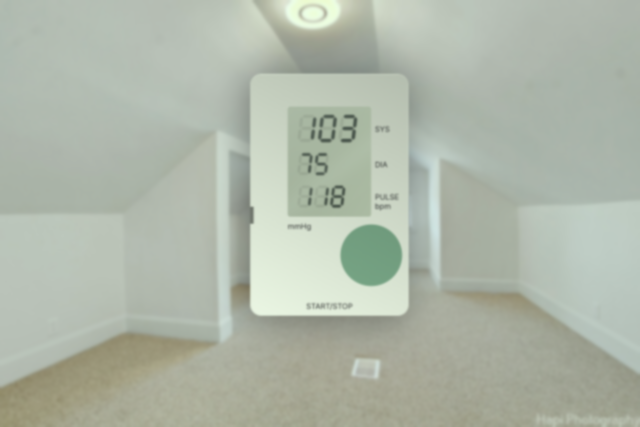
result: 118 bpm
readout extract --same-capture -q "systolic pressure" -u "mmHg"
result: 103 mmHg
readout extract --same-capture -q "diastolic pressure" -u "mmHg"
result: 75 mmHg
